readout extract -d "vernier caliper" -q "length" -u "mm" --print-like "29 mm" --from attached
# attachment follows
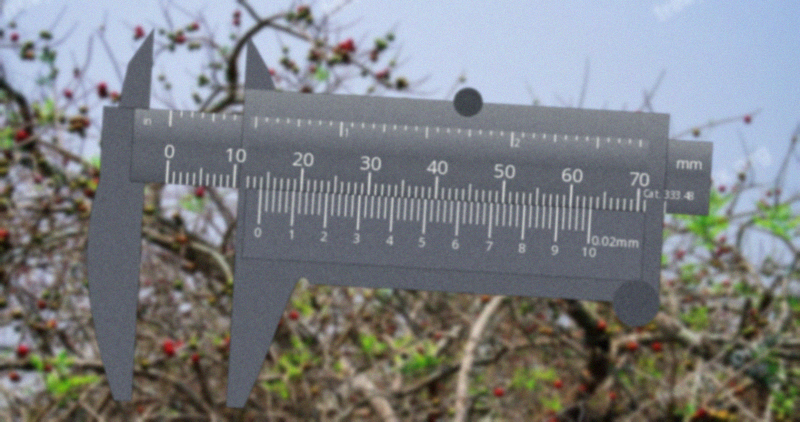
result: 14.0 mm
